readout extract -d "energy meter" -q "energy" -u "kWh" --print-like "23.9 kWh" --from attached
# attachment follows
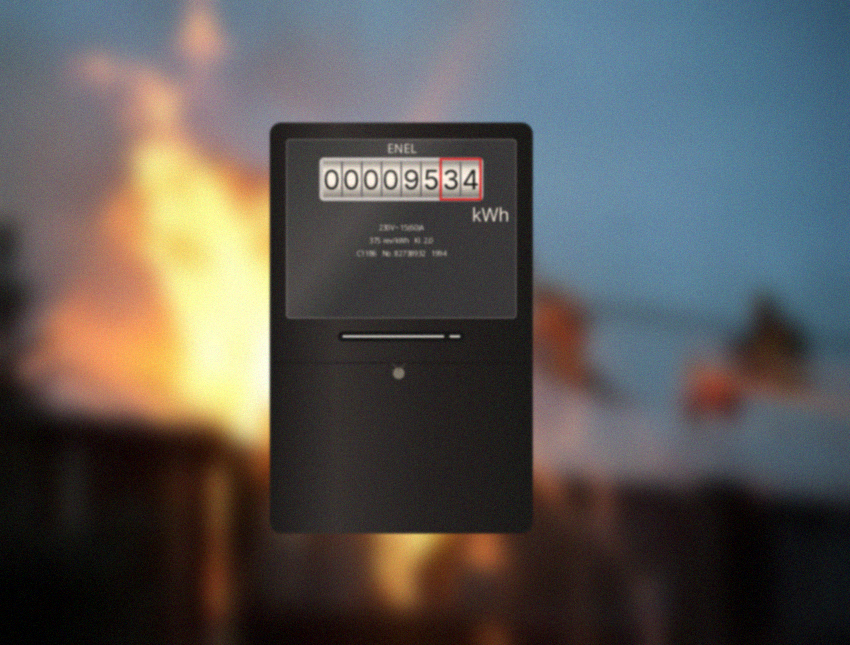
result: 95.34 kWh
